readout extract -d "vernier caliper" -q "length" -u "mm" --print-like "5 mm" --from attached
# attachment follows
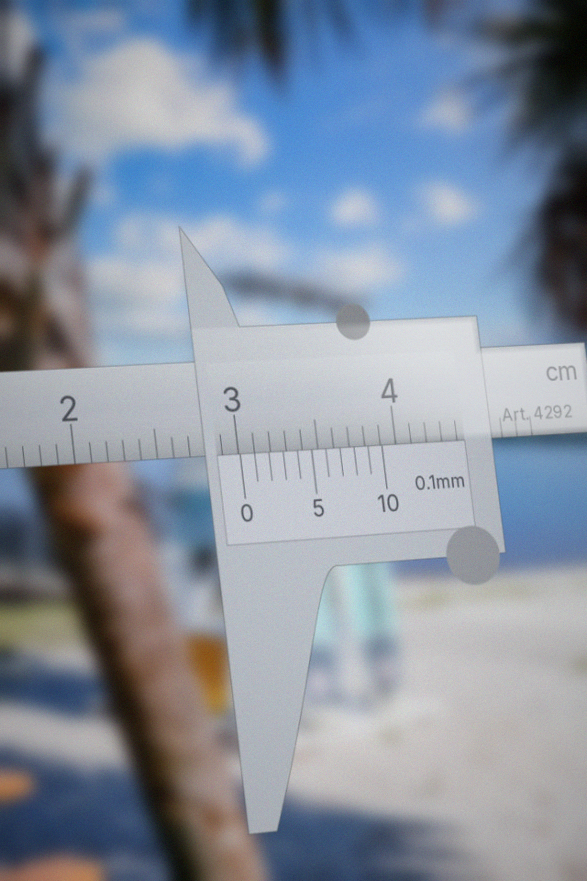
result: 30.1 mm
